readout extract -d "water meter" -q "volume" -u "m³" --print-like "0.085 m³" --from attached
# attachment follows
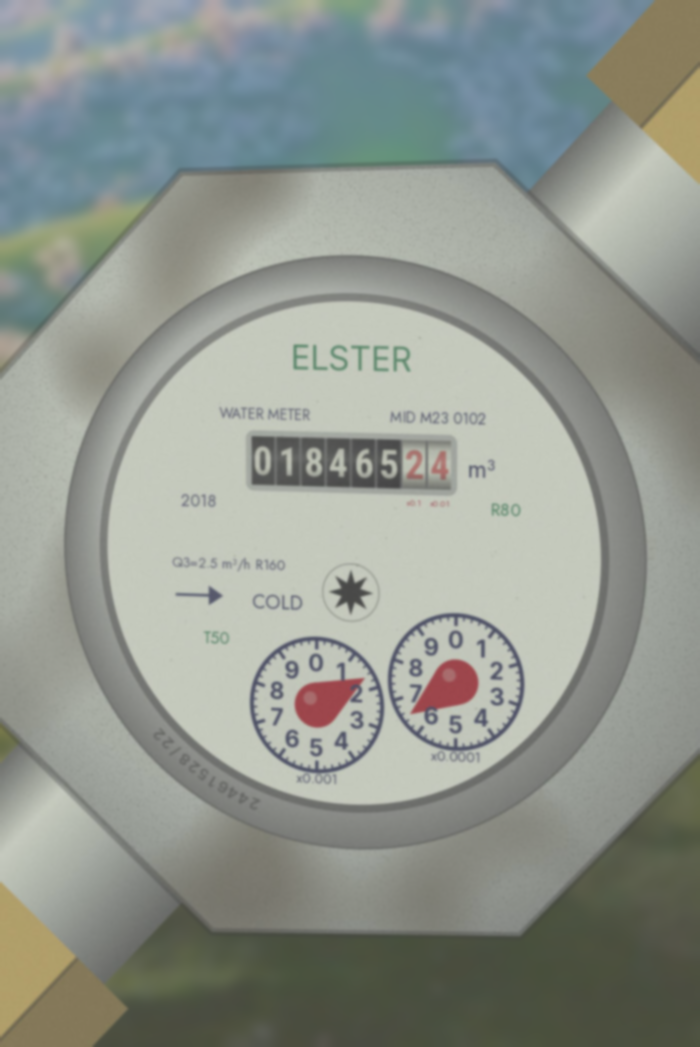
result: 18465.2416 m³
